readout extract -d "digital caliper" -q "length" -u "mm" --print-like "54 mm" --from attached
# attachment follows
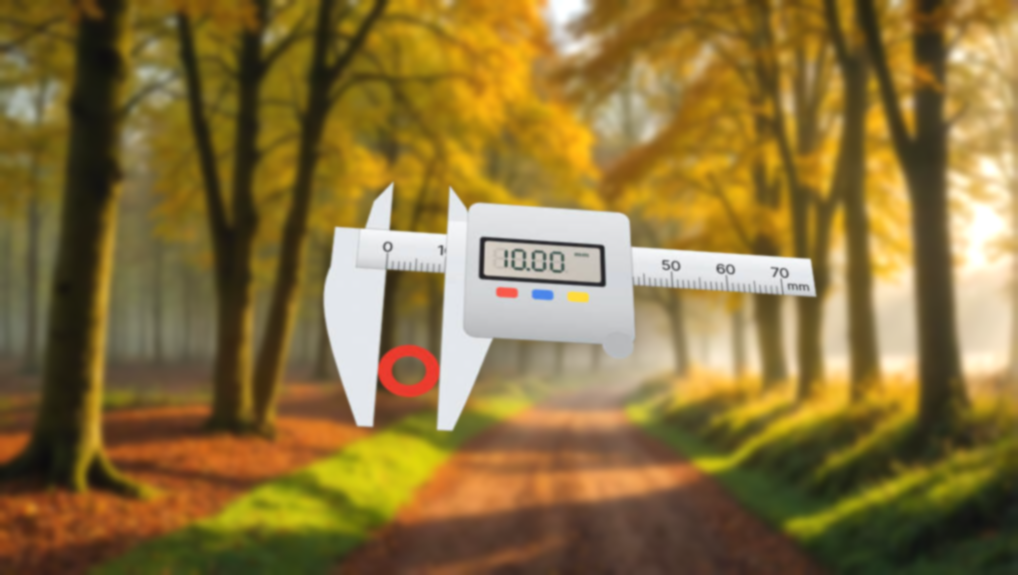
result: 10.00 mm
